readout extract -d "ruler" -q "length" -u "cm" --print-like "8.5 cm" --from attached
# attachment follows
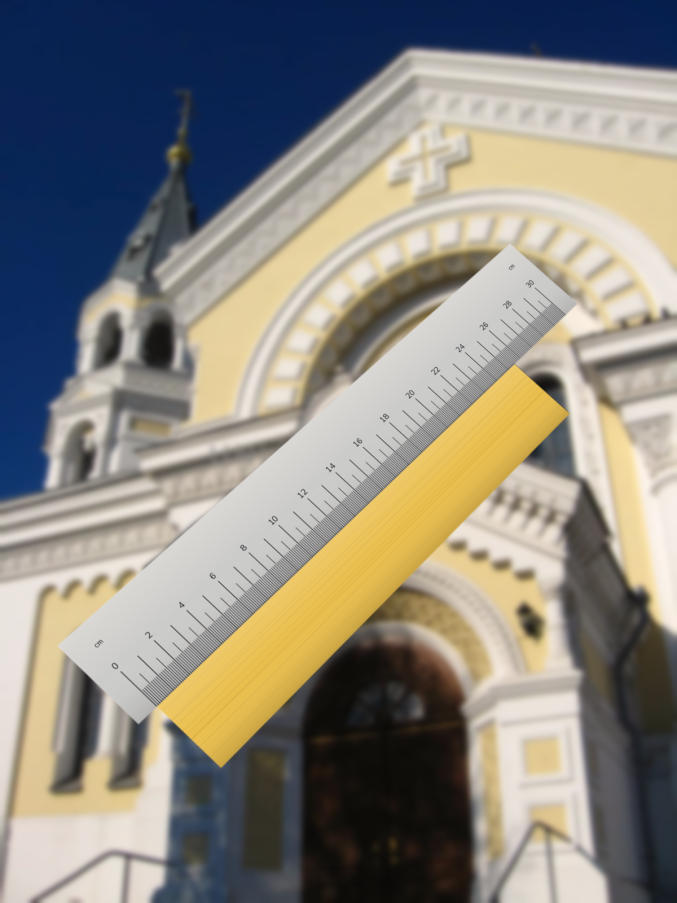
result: 25.5 cm
